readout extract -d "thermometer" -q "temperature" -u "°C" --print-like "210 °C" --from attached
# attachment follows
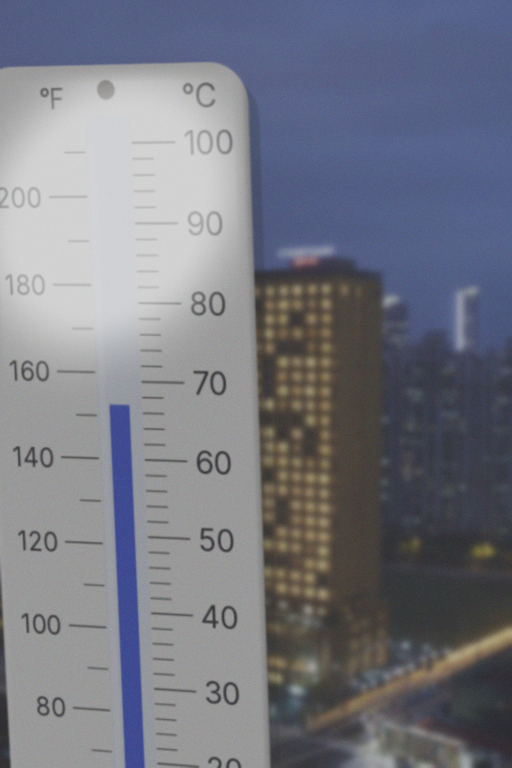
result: 67 °C
